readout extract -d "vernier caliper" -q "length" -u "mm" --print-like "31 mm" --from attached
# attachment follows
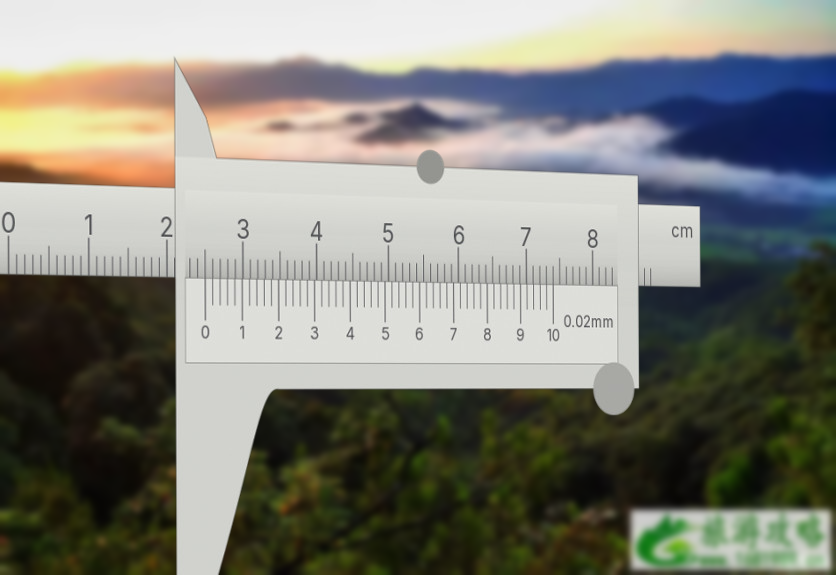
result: 25.0 mm
